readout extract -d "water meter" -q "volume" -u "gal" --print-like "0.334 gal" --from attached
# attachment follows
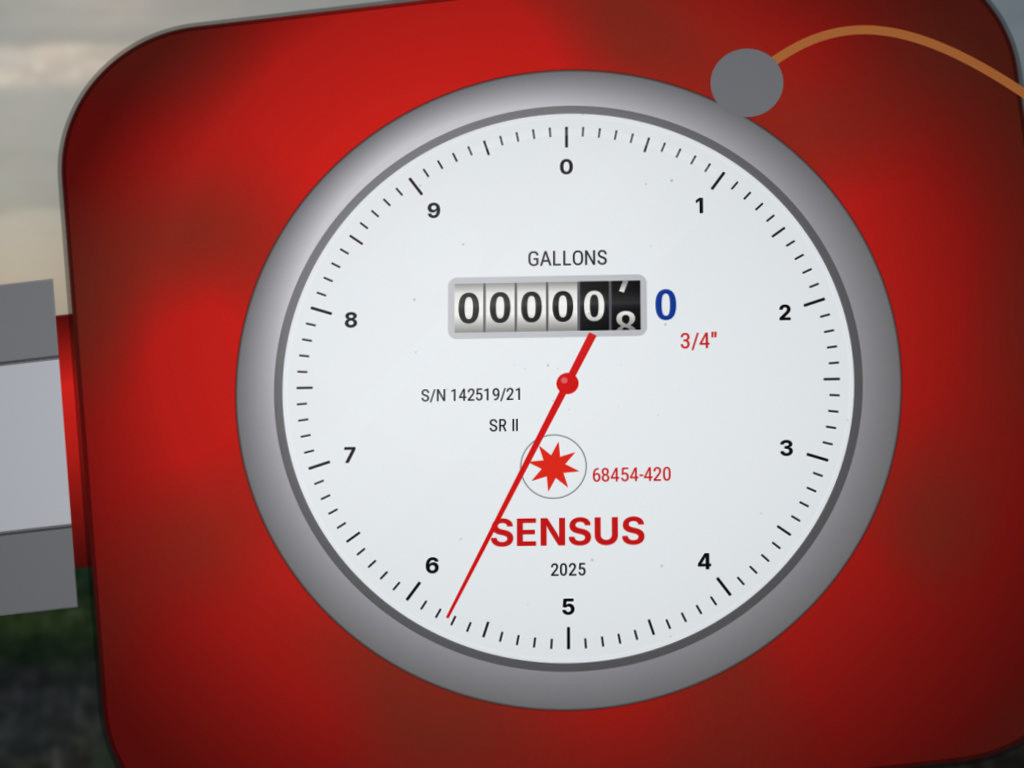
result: 75.7 gal
